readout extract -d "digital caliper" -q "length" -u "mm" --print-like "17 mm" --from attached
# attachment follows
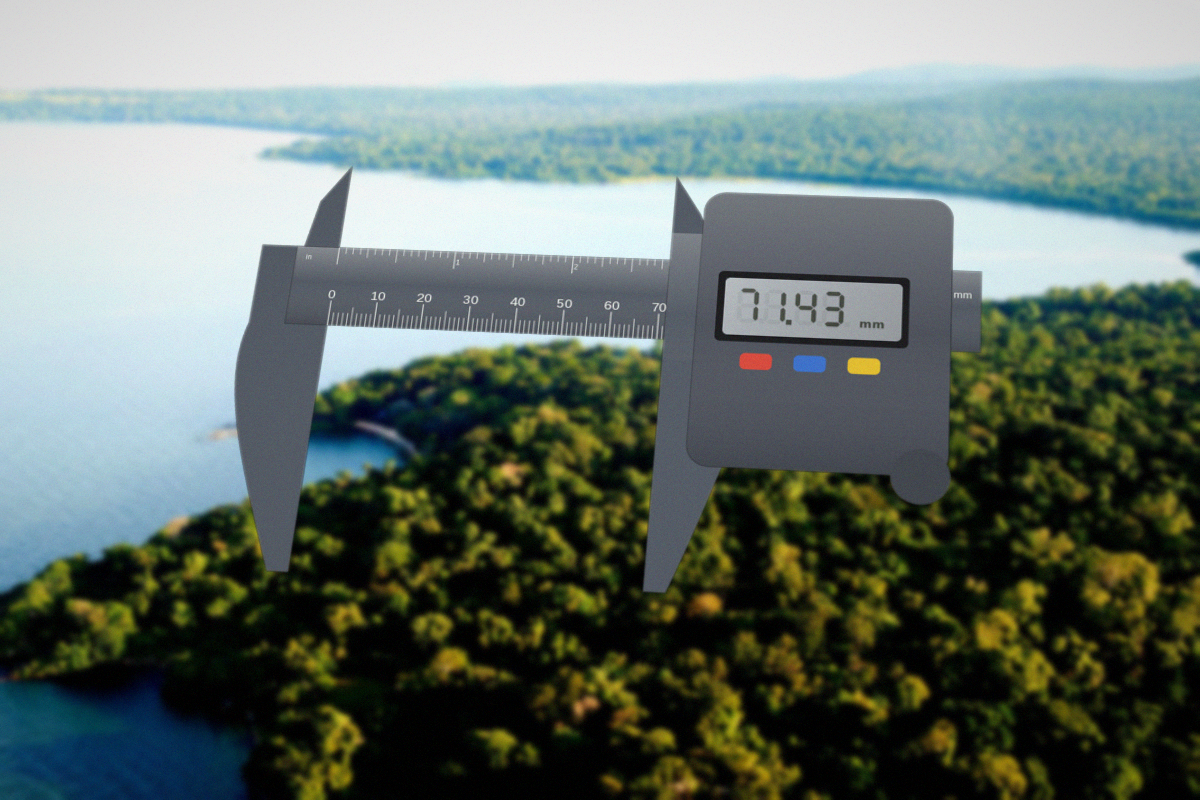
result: 71.43 mm
